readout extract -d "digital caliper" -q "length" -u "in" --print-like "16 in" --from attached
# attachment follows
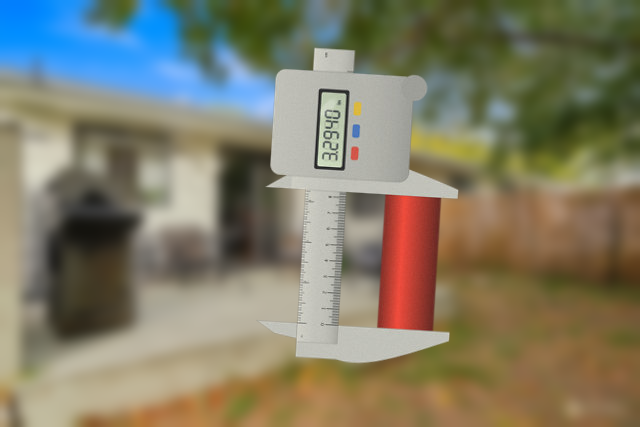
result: 3.2940 in
